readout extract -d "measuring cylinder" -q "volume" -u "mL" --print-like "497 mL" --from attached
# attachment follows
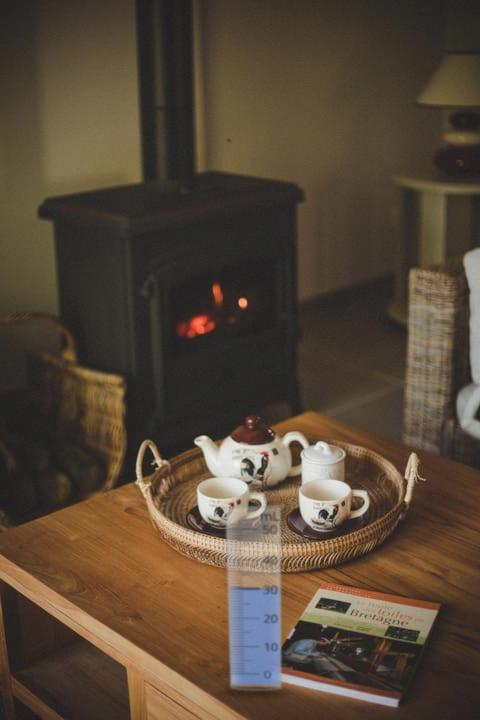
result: 30 mL
